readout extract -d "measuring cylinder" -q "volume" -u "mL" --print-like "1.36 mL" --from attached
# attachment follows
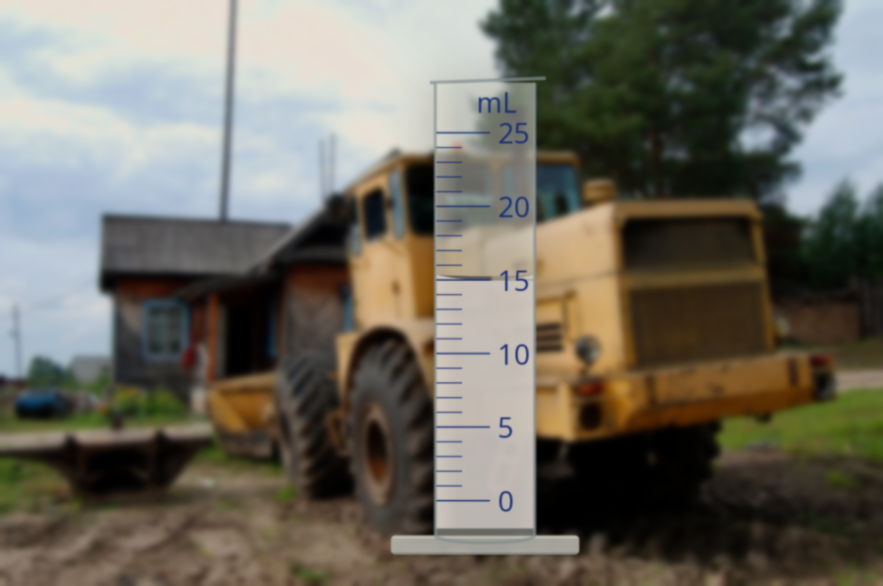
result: 15 mL
